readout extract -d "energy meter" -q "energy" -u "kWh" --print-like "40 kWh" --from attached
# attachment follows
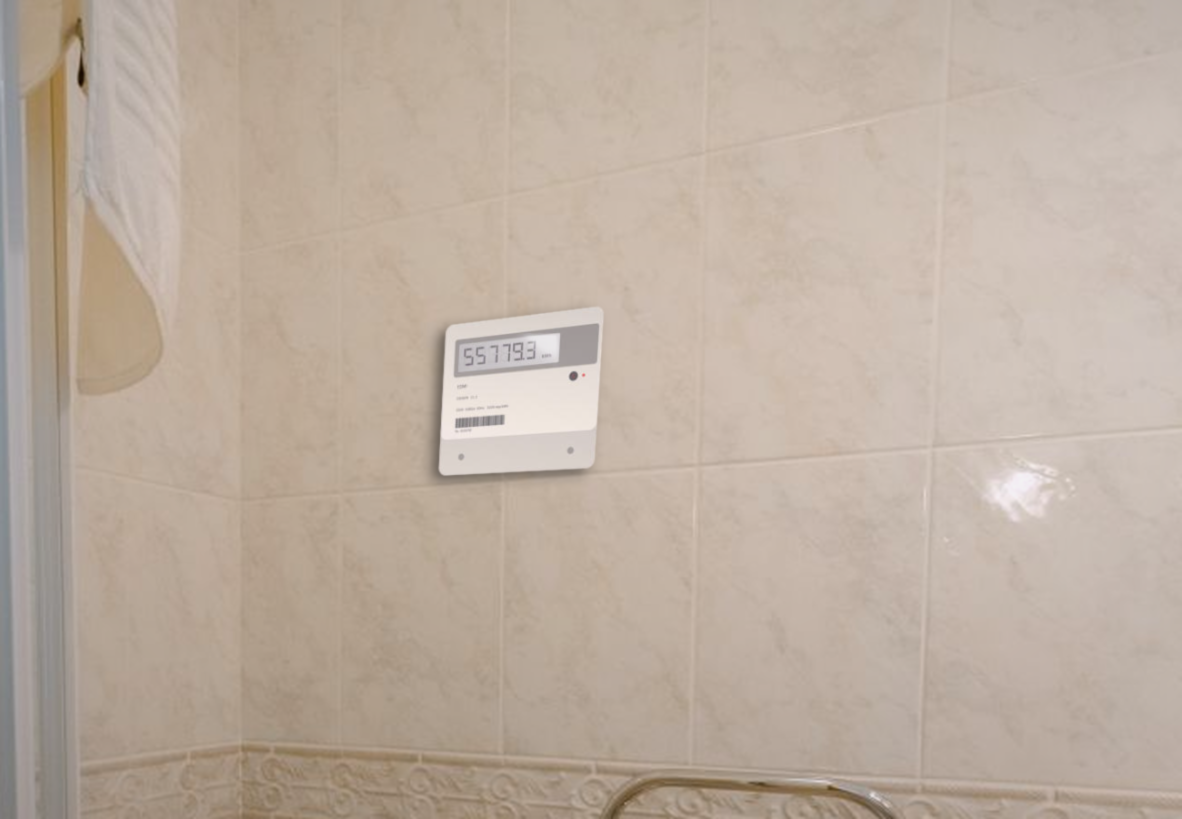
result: 55779.3 kWh
